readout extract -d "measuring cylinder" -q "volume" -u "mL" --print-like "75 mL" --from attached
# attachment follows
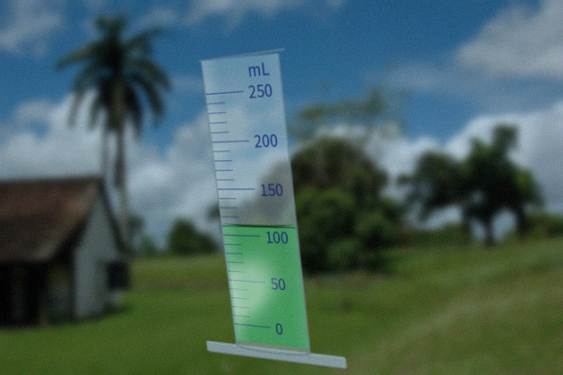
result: 110 mL
